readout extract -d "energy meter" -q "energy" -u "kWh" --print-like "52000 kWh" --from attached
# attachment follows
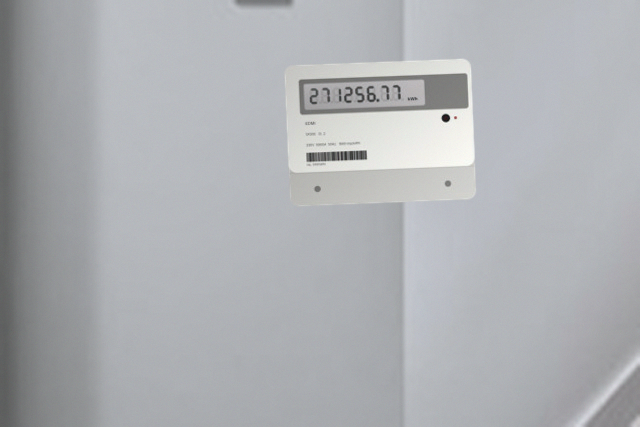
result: 271256.77 kWh
